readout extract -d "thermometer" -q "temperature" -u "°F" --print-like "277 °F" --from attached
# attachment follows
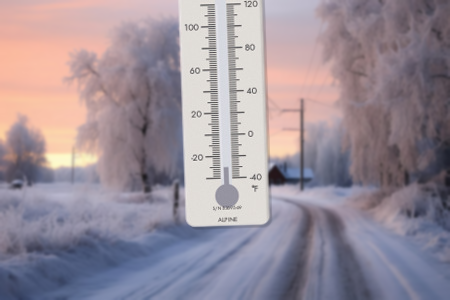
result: -30 °F
